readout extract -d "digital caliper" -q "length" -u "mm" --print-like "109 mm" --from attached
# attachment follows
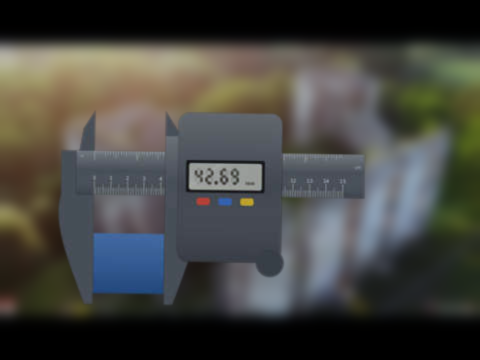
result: 42.69 mm
